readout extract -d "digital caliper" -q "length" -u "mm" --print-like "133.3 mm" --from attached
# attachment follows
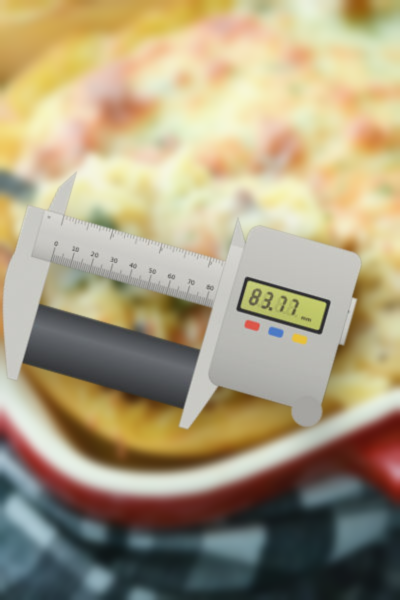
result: 83.77 mm
